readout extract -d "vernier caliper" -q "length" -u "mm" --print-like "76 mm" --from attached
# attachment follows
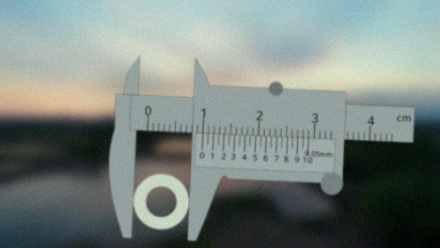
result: 10.0 mm
